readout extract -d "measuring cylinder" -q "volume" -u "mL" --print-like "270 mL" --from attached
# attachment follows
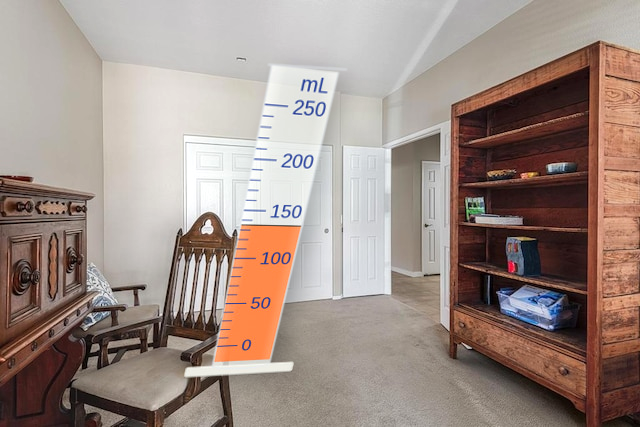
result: 135 mL
